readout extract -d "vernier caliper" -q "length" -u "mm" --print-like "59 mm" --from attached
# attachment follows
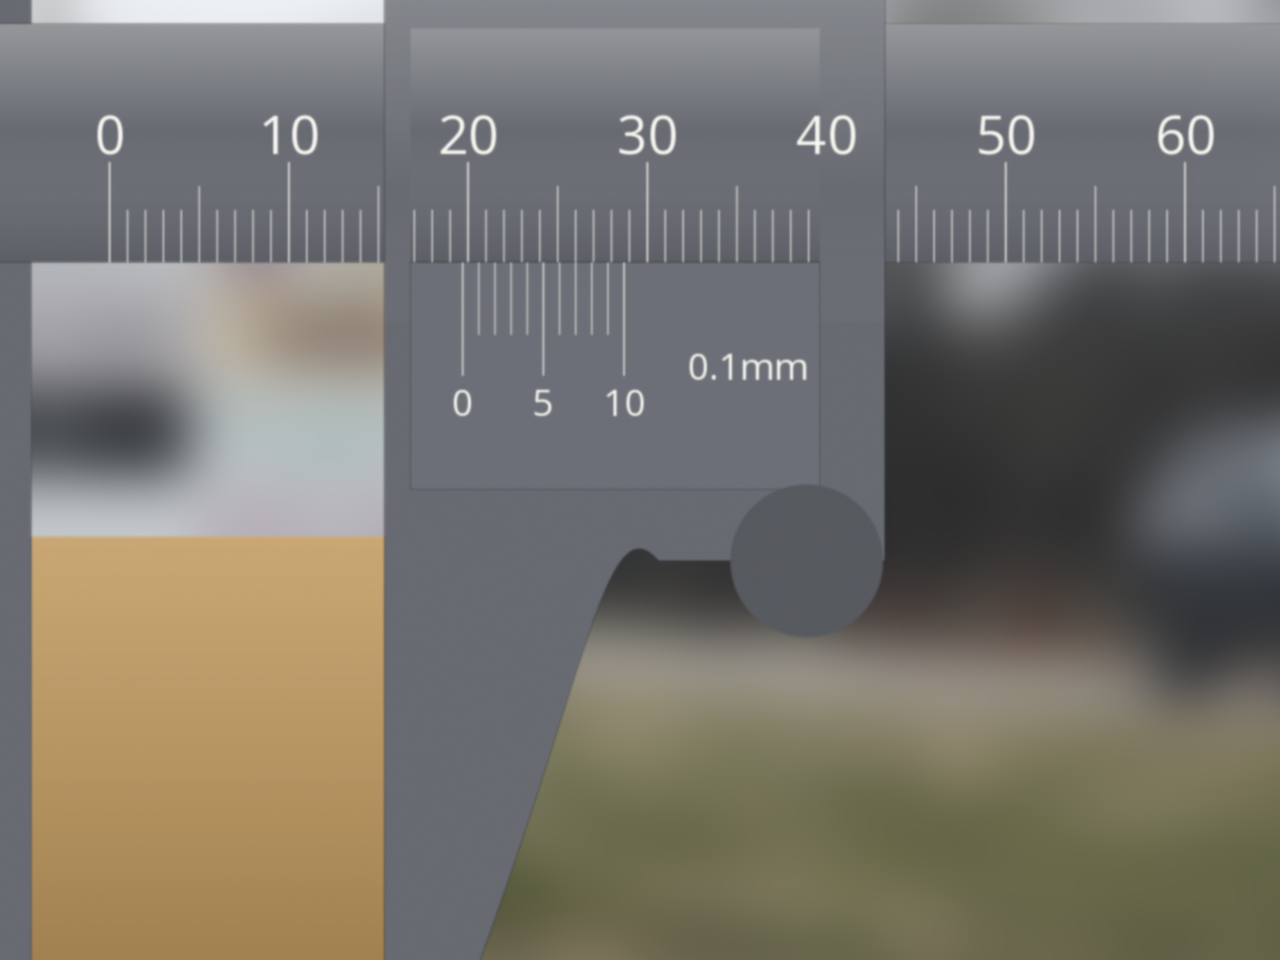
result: 19.7 mm
